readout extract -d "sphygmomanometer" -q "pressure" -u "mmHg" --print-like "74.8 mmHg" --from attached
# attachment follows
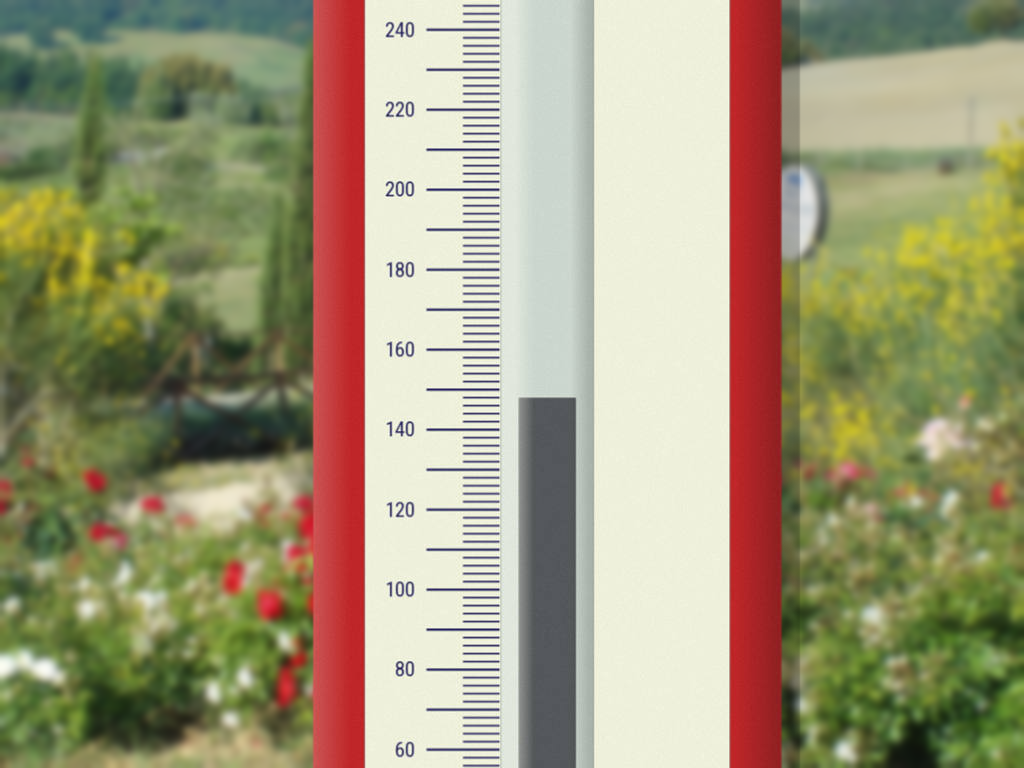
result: 148 mmHg
